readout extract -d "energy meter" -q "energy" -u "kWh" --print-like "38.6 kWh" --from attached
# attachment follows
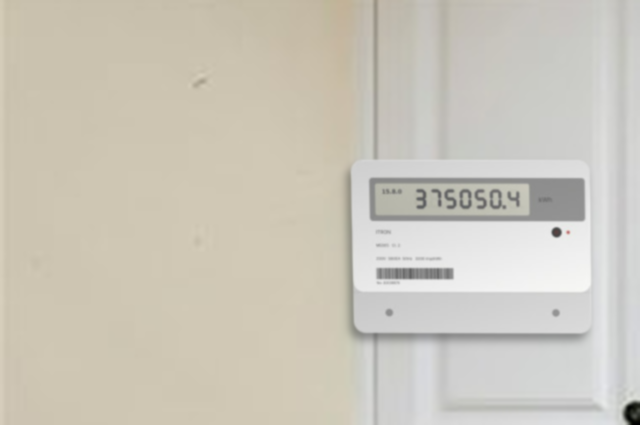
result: 375050.4 kWh
